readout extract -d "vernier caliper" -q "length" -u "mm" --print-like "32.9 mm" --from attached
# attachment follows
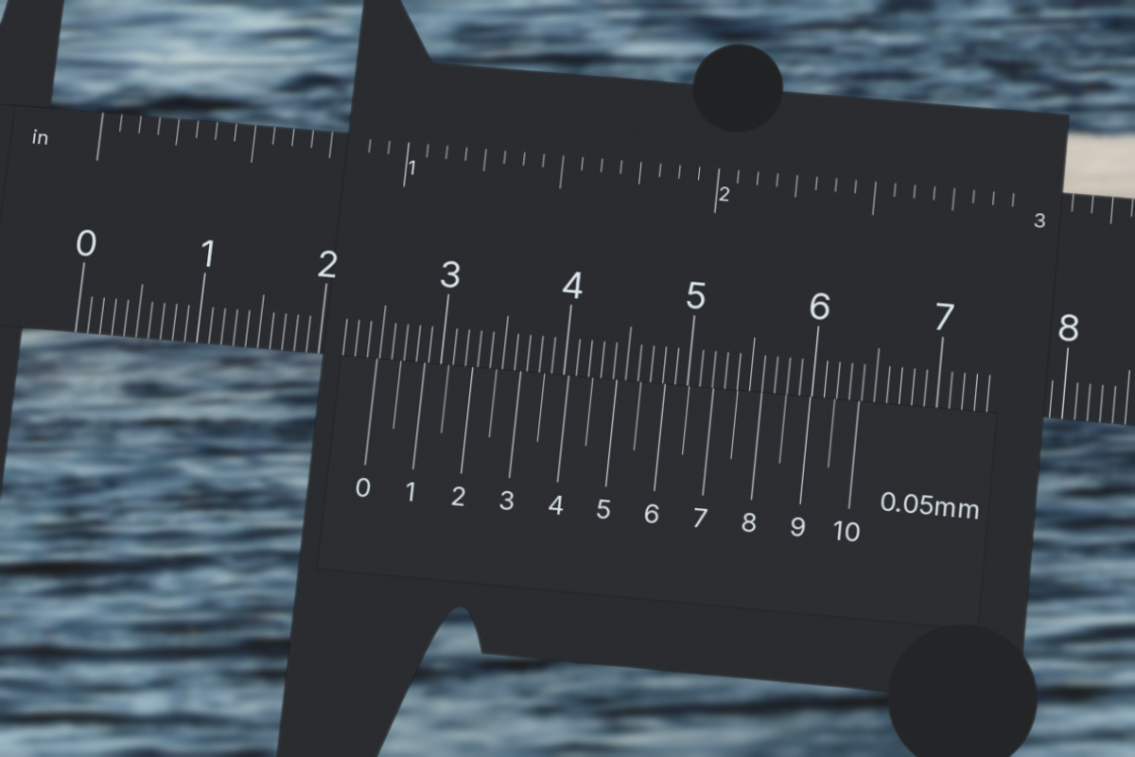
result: 24.8 mm
